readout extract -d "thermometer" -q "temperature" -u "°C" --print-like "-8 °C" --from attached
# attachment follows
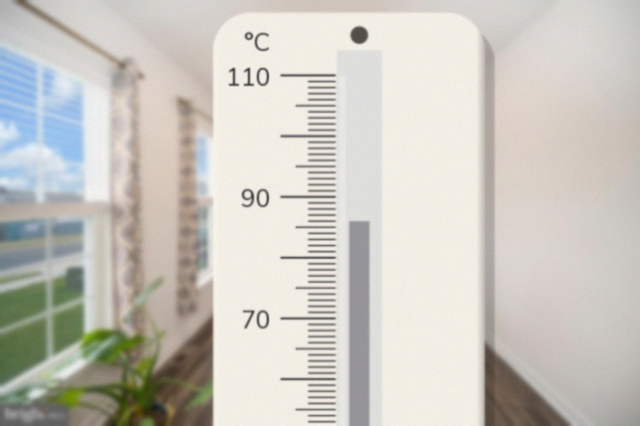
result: 86 °C
